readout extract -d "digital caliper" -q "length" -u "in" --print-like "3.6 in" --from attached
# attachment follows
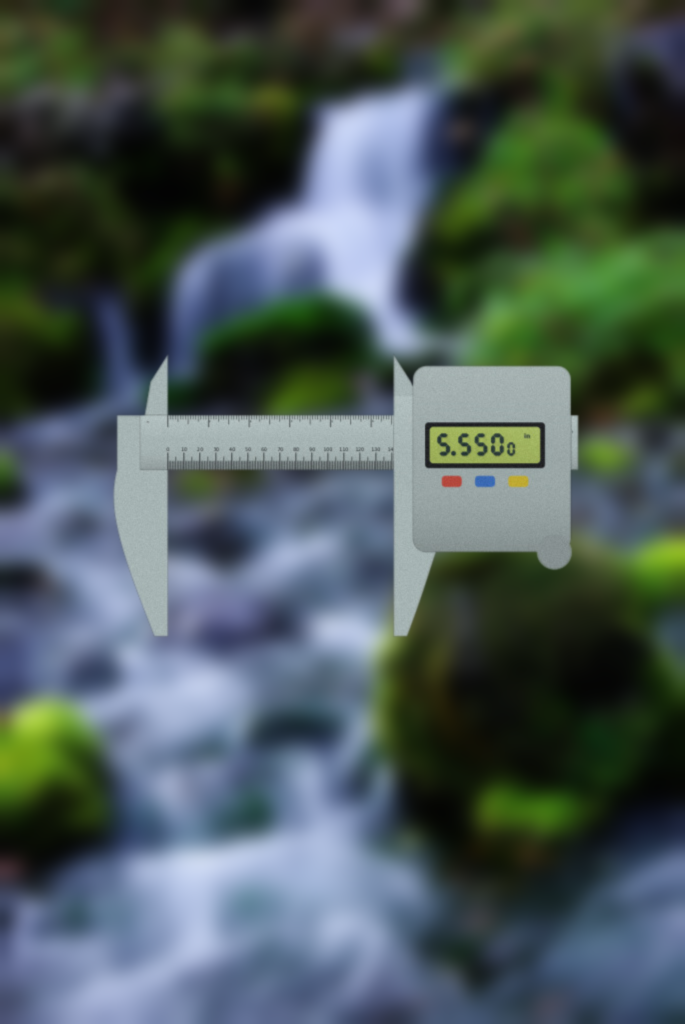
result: 5.5500 in
